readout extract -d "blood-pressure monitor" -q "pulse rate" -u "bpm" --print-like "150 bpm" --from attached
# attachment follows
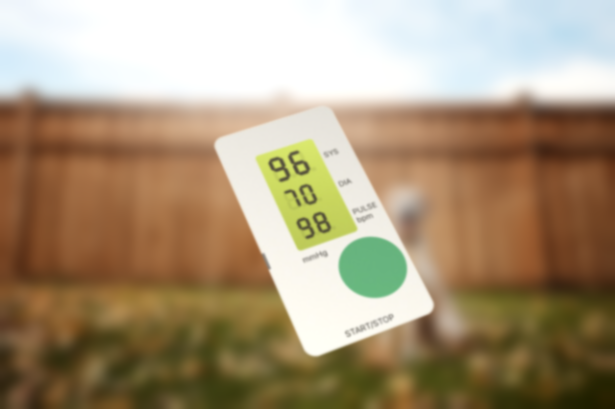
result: 98 bpm
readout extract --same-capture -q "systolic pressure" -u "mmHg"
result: 96 mmHg
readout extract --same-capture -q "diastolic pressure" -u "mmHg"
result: 70 mmHg
